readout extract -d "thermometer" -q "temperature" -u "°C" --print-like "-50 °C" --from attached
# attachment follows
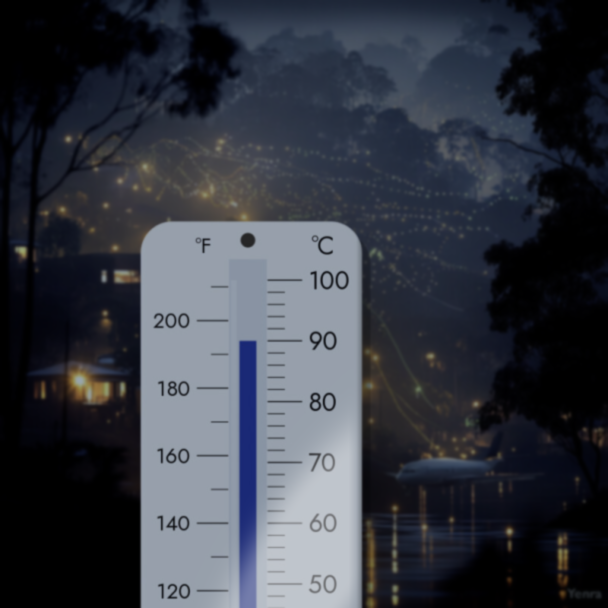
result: 90 °C
